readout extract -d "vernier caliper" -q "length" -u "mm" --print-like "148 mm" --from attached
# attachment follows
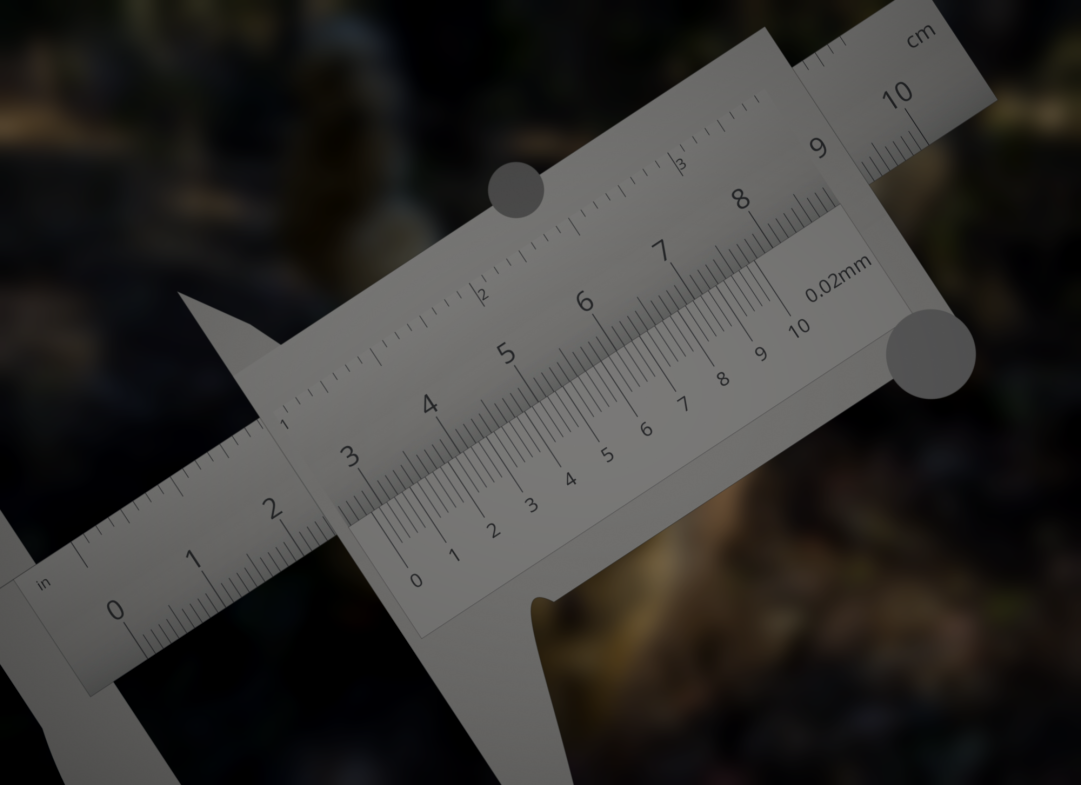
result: 28.6 mm
